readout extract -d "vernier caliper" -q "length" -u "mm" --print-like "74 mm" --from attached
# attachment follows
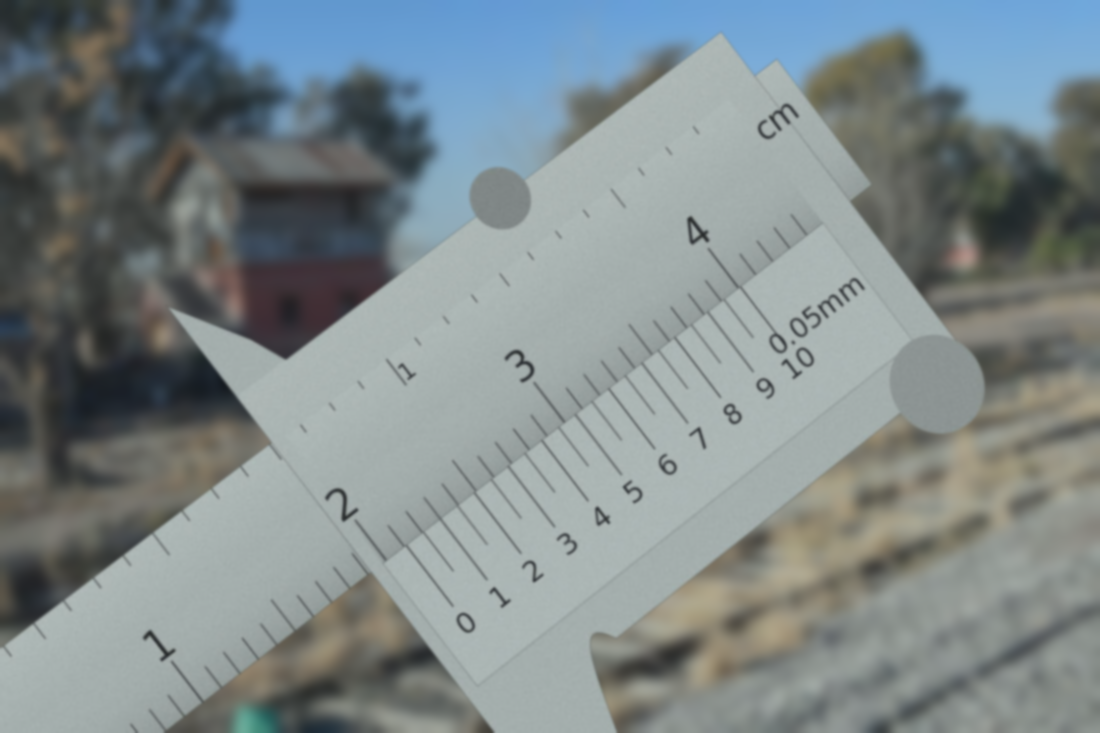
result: 21.1 mm
